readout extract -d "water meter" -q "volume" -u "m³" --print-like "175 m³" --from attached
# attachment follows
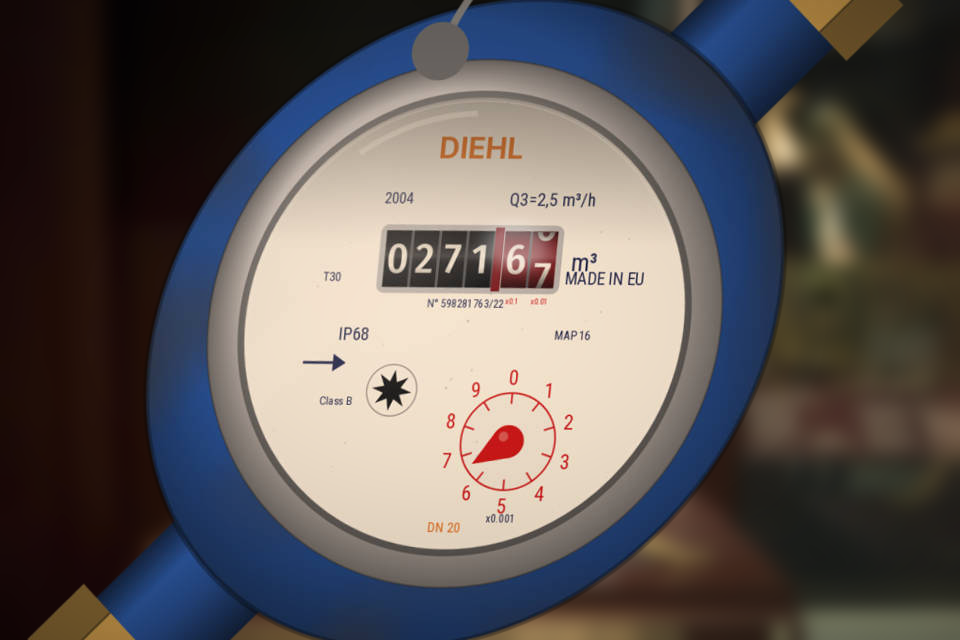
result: 271.666 m³
